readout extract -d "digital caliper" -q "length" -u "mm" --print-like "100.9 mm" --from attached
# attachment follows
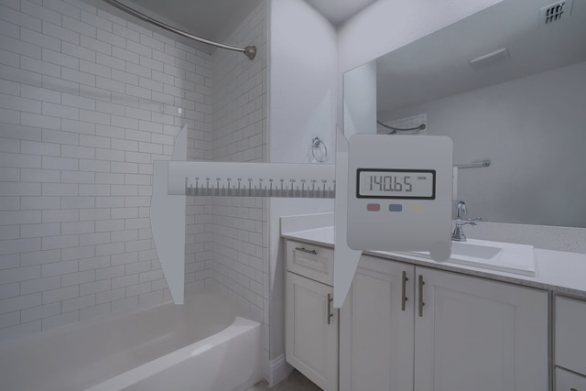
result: 140.65 mm
